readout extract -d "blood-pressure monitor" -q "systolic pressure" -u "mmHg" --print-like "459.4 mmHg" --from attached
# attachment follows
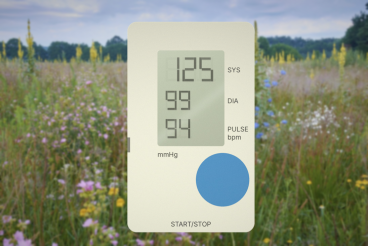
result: 125 mmHg
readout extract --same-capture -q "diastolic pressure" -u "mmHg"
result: 99 mmHg
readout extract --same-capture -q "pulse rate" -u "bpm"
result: 94 bpm
